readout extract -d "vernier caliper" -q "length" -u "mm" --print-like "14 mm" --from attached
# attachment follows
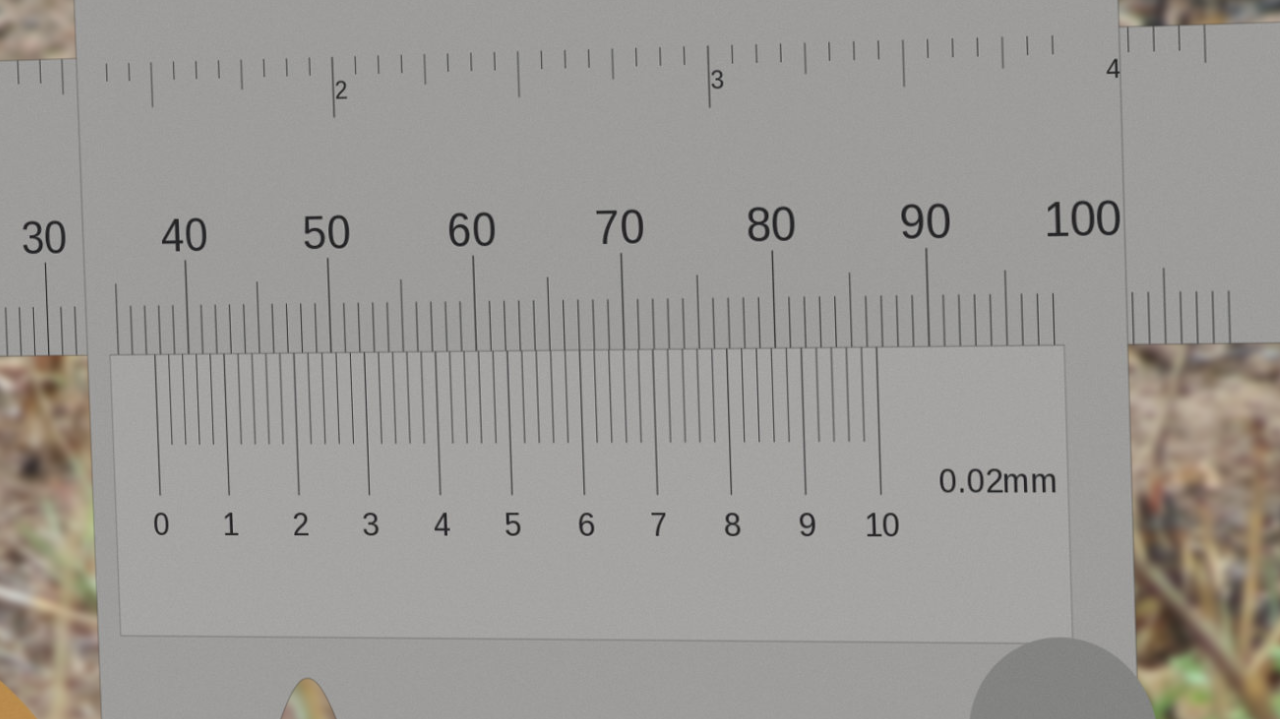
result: 37.6 mm
